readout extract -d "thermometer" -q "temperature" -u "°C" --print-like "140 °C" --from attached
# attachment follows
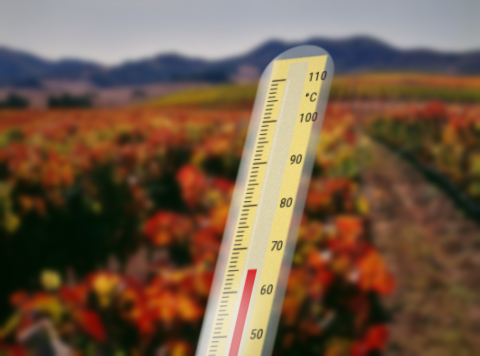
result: 65 °C
